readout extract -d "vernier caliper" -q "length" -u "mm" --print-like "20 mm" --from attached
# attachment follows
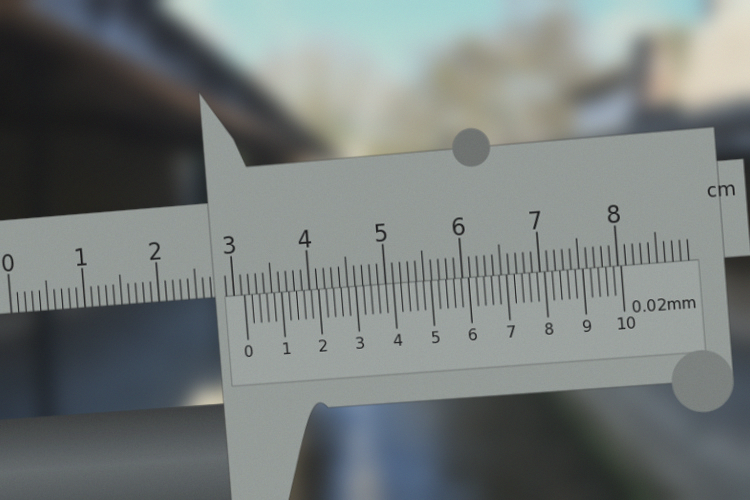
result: 31.4 mm
